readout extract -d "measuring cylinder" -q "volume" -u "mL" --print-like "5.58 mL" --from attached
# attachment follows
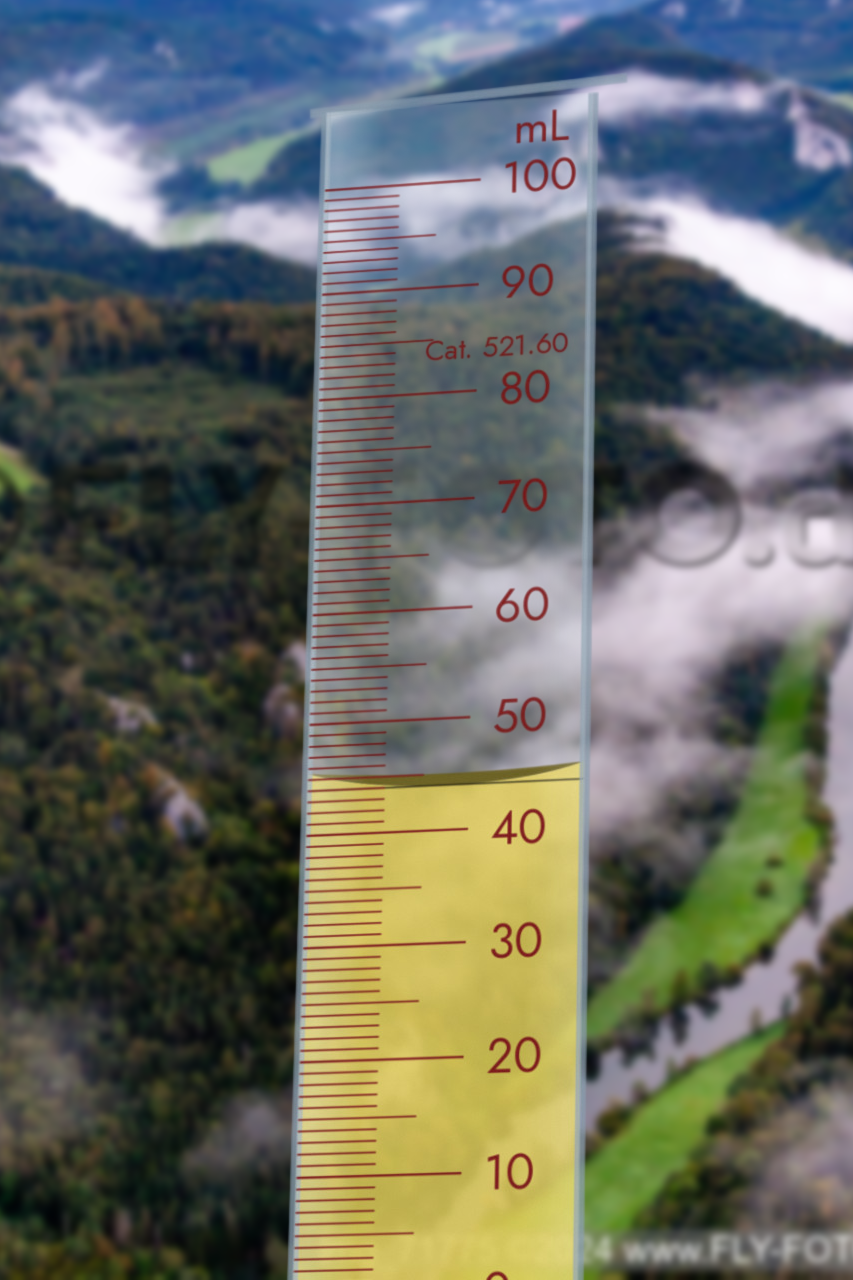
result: 44 mL
